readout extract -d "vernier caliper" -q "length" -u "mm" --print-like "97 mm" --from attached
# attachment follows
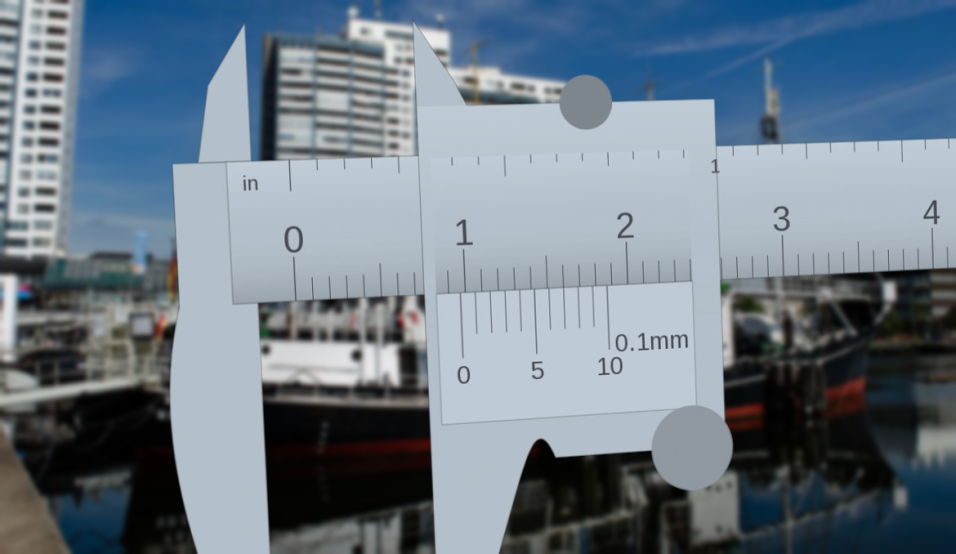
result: 9.7 mm
